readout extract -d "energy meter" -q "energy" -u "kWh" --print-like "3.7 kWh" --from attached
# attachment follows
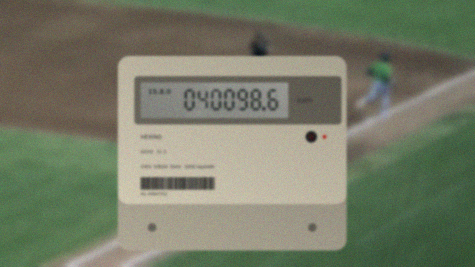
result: 40098.6 kWh
